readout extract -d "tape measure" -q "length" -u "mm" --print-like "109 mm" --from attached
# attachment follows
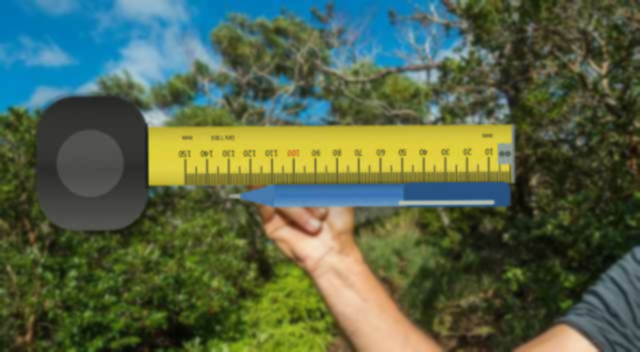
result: 130 mm
